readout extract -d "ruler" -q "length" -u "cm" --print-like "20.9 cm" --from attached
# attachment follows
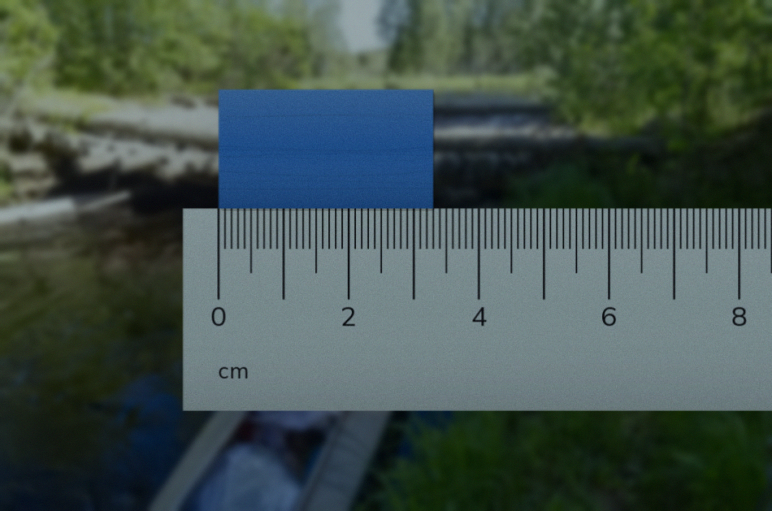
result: 3.3 cm
